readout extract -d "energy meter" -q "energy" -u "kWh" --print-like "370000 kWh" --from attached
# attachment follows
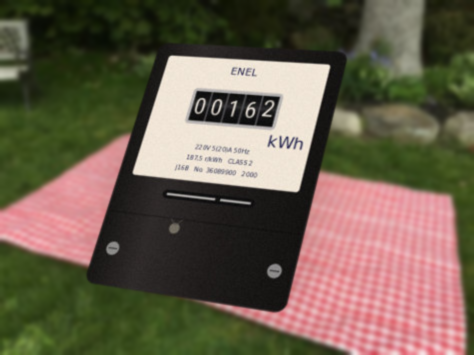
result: 162 kWh
